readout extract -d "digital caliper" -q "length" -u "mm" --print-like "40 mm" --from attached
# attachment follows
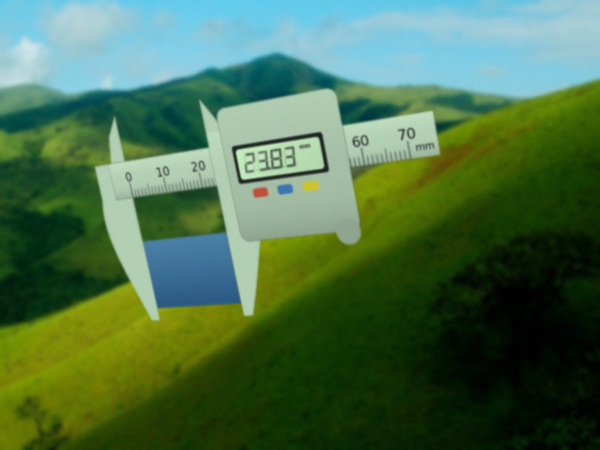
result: 23.83 mm
